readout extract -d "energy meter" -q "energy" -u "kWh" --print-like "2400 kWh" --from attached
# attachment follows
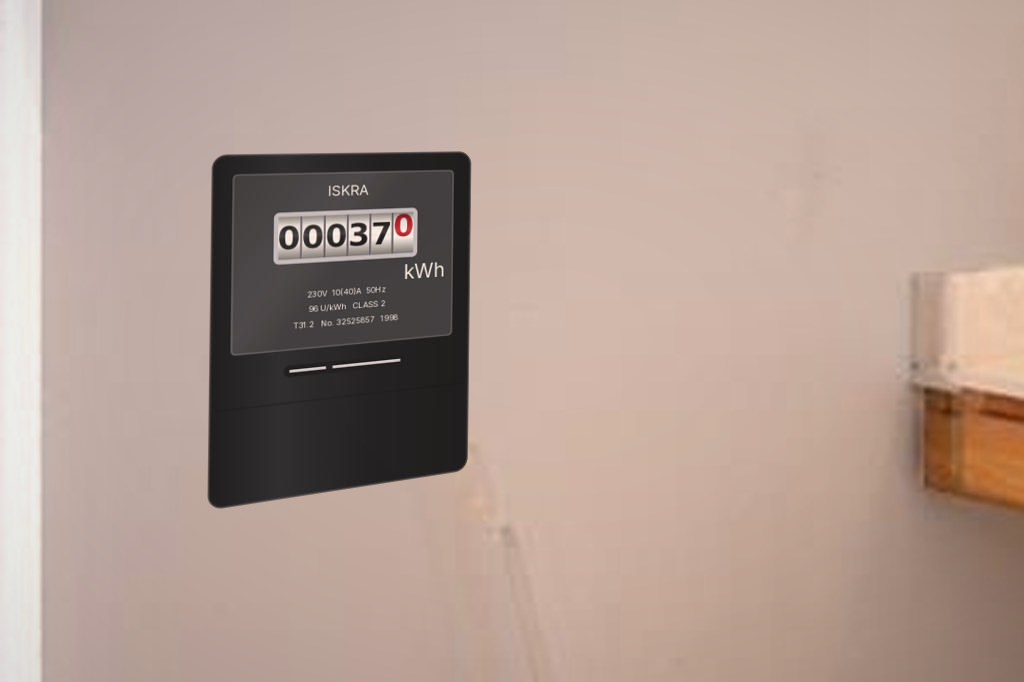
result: 37.0 kWh
